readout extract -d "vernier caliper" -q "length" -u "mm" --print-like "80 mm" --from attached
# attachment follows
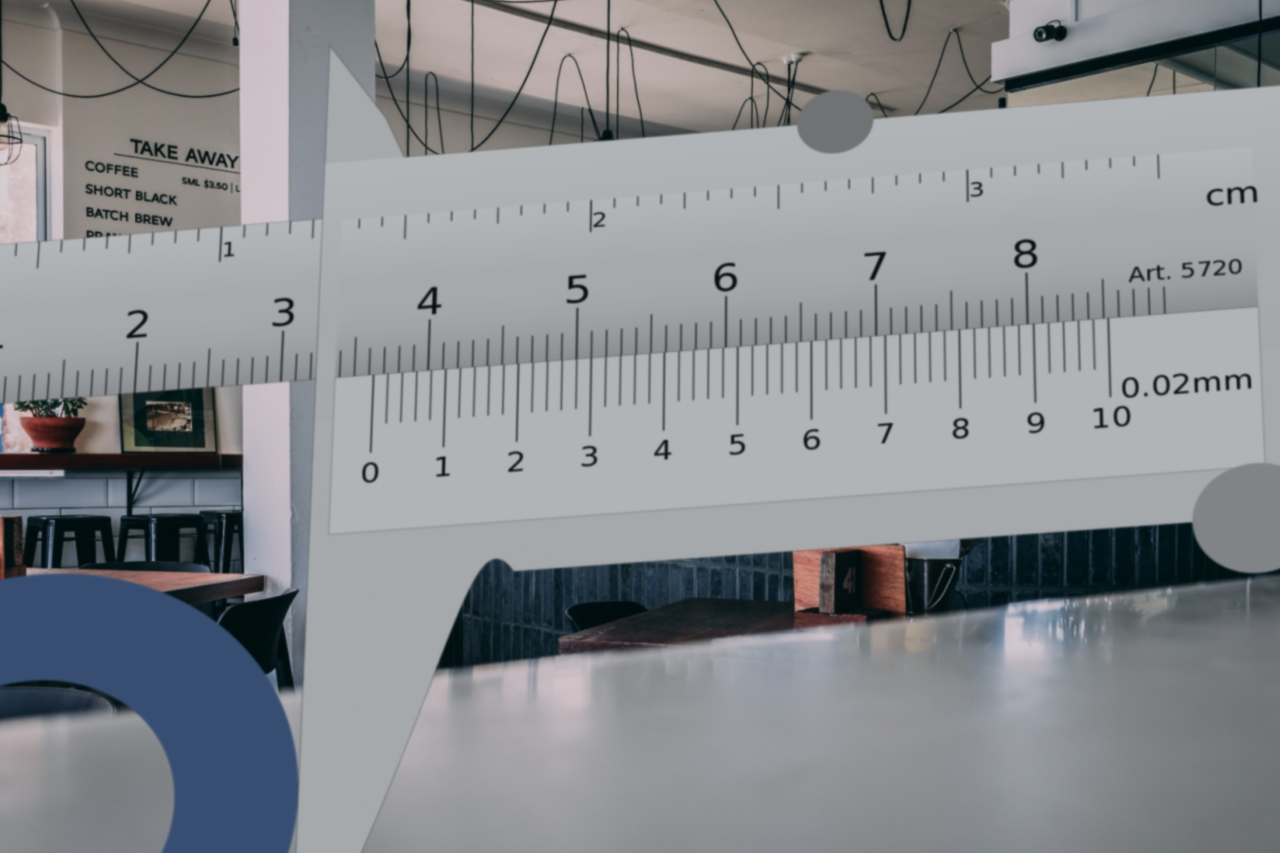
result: 36.3 mm
